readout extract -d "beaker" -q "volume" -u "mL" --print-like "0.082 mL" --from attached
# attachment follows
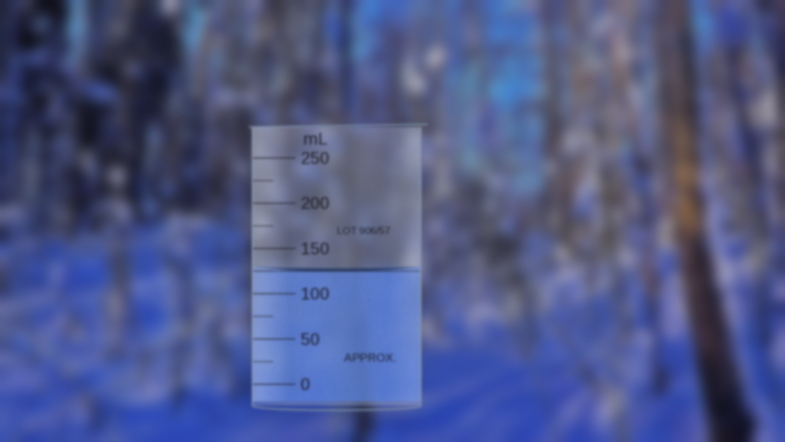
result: 125 mL
